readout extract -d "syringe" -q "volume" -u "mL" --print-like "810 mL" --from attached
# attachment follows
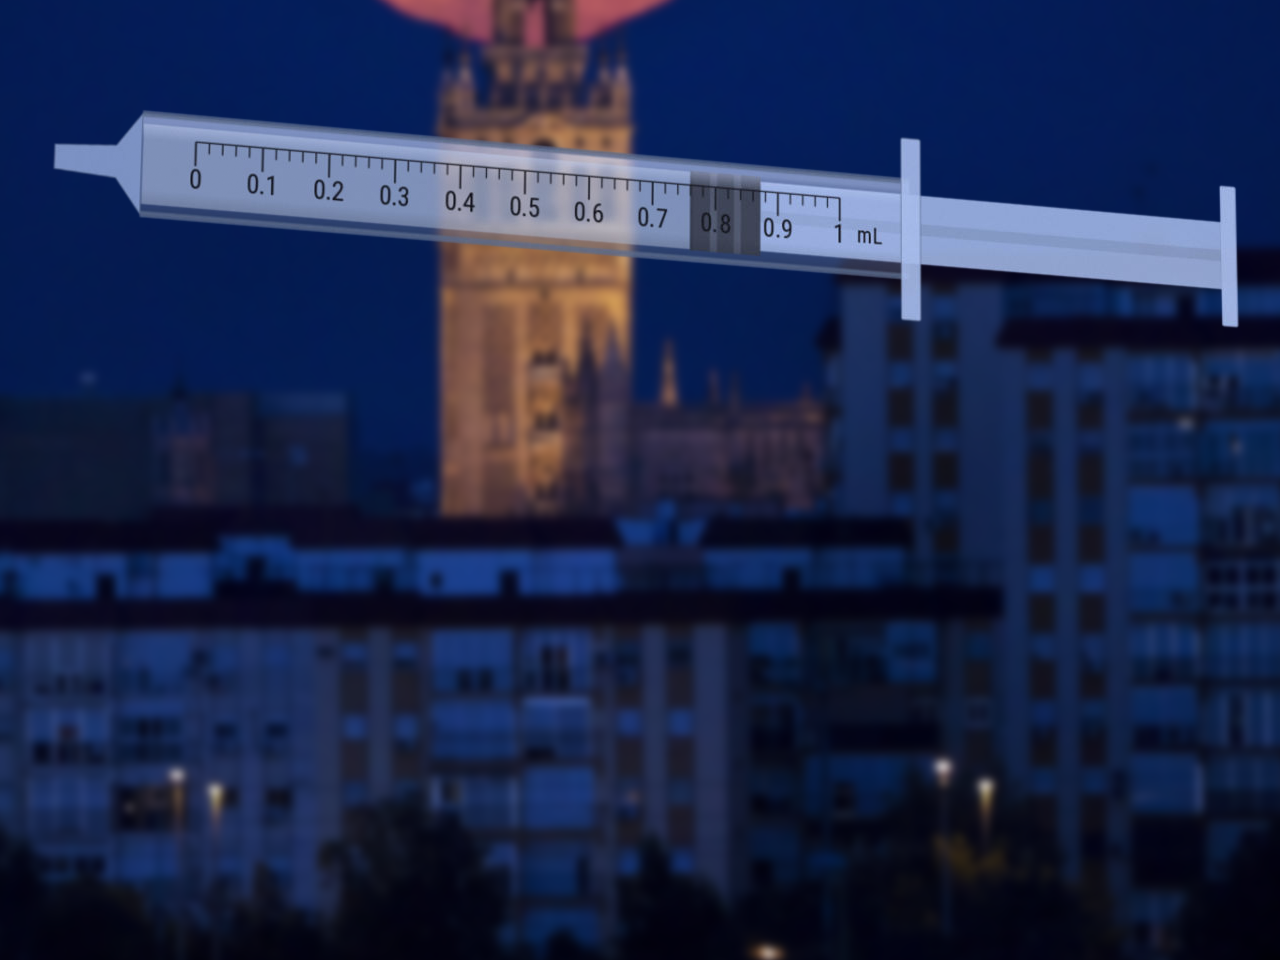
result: 0.76 mL
